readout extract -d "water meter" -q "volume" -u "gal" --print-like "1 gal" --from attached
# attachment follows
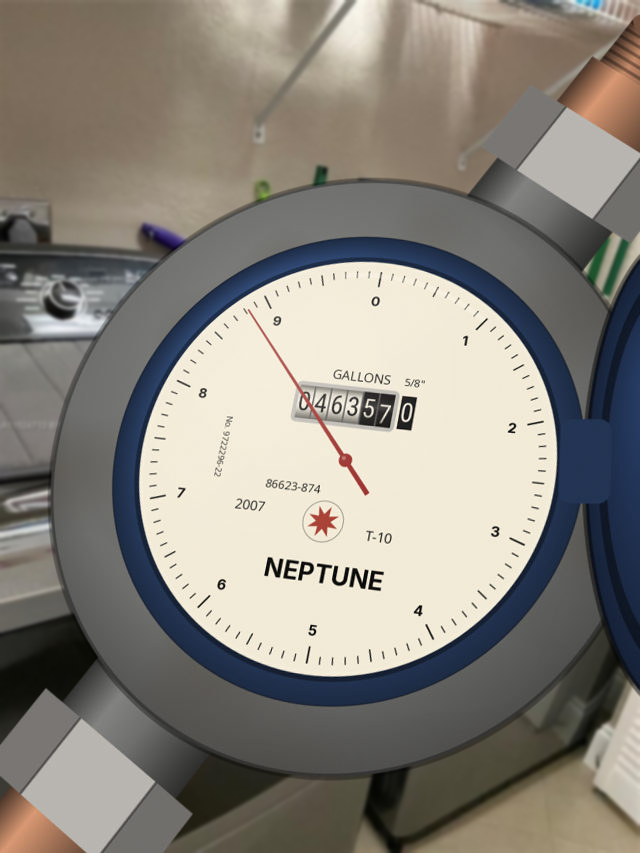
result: 463568.8 gal
